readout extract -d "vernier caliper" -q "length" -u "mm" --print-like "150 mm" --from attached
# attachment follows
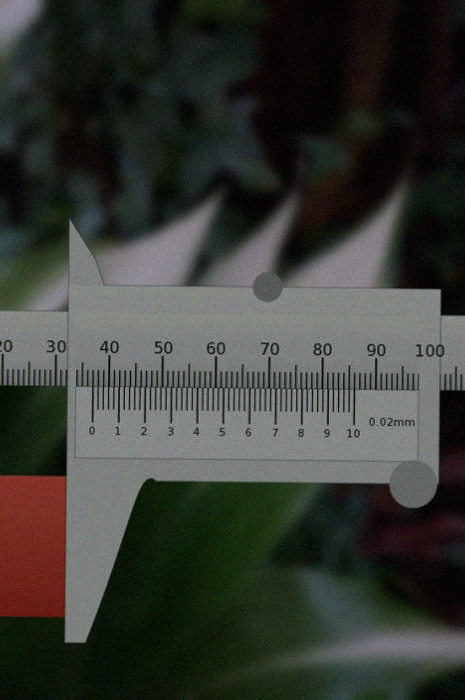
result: 37.0 mm
